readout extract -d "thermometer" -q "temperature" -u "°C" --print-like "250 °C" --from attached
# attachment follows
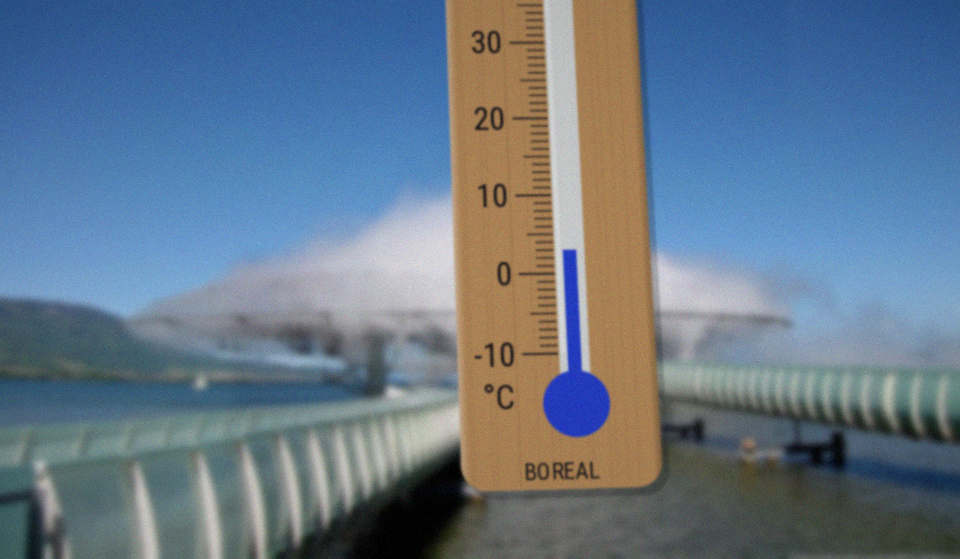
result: 3 °C
